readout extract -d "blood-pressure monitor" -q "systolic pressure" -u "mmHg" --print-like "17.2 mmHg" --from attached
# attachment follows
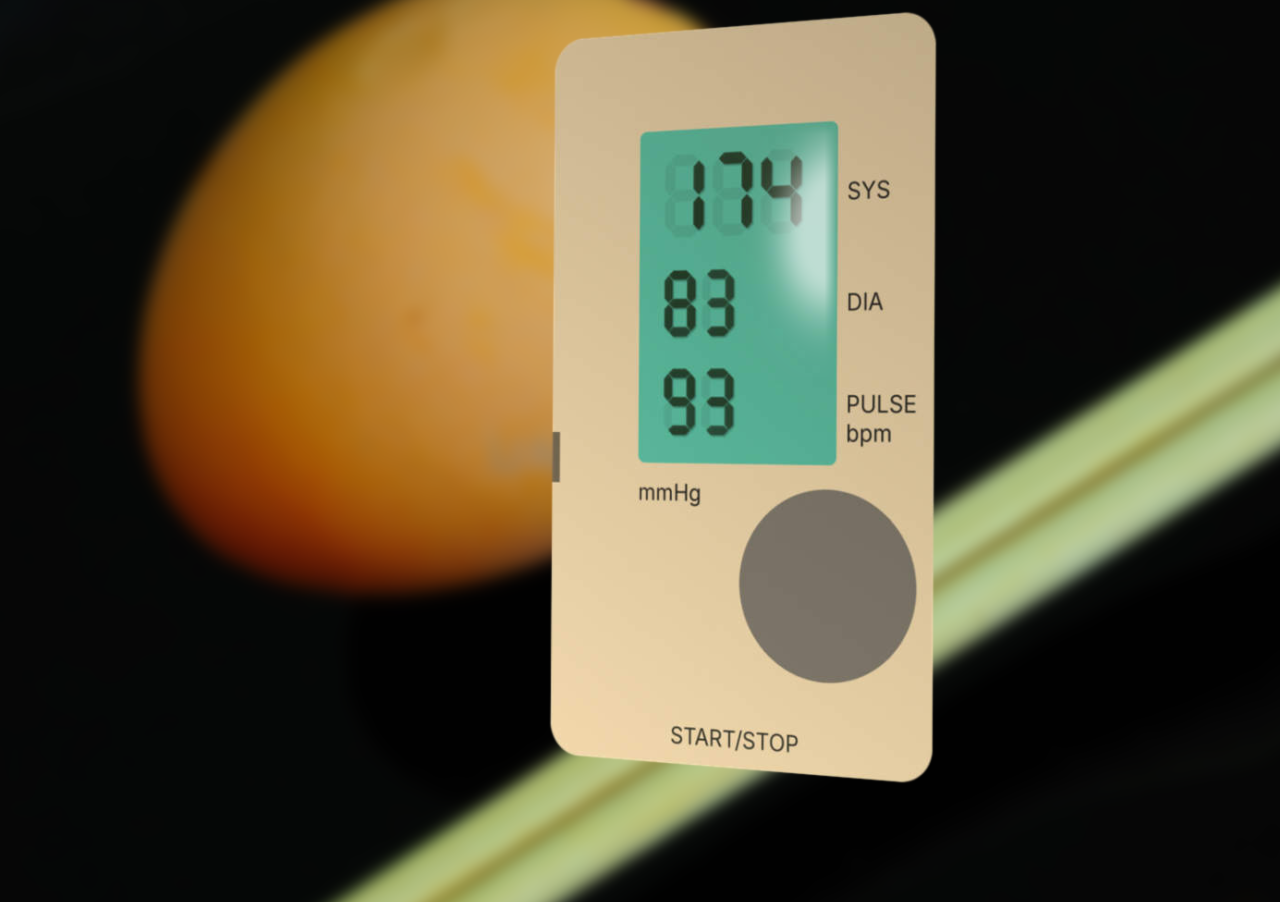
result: 174 mmHg
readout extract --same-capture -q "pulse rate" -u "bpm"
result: 93 bpm
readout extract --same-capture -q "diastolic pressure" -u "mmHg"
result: 83 mmHg
